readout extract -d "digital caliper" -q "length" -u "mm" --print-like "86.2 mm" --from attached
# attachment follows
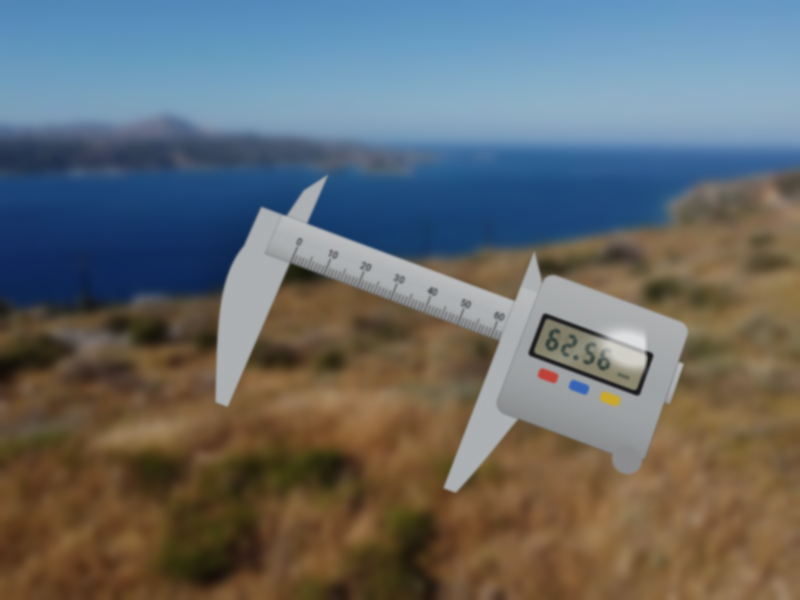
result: 62.56 mm
